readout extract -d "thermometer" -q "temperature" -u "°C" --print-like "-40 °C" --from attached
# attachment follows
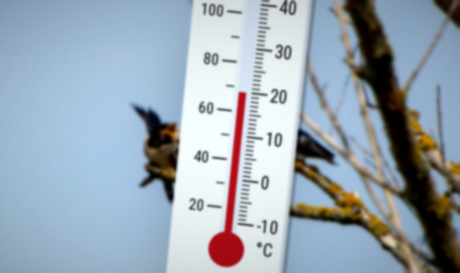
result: 20 °C
